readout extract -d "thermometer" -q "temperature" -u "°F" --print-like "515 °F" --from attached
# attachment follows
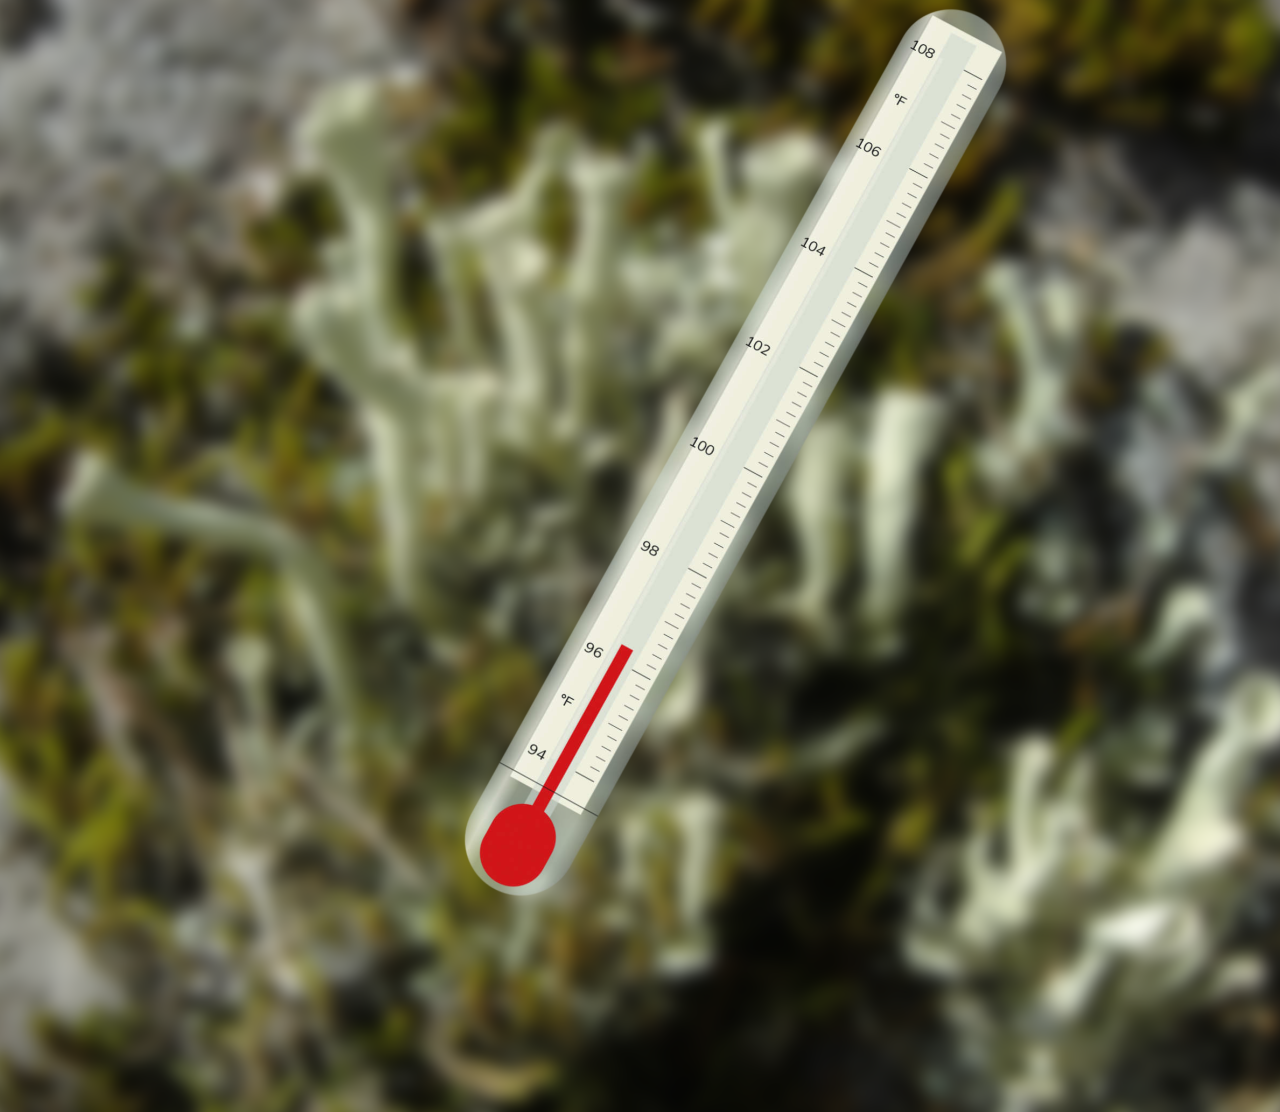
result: 96.3 °F
